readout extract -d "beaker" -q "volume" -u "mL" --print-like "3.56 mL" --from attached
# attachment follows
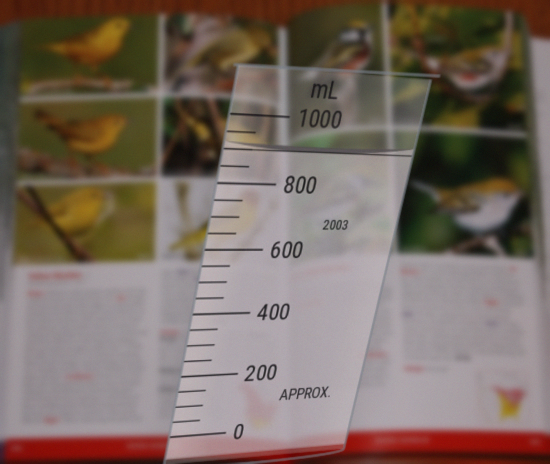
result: 900 mL
